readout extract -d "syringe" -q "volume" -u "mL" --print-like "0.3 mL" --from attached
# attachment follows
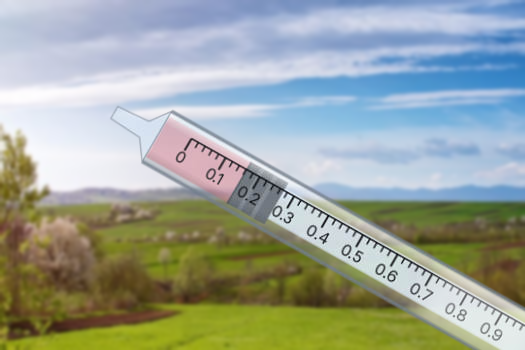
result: 0.16 mL
